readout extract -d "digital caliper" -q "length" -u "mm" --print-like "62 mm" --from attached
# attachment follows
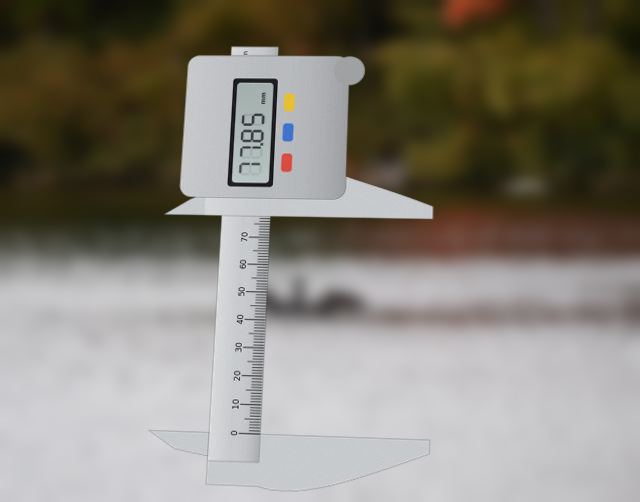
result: 77.85 mm
